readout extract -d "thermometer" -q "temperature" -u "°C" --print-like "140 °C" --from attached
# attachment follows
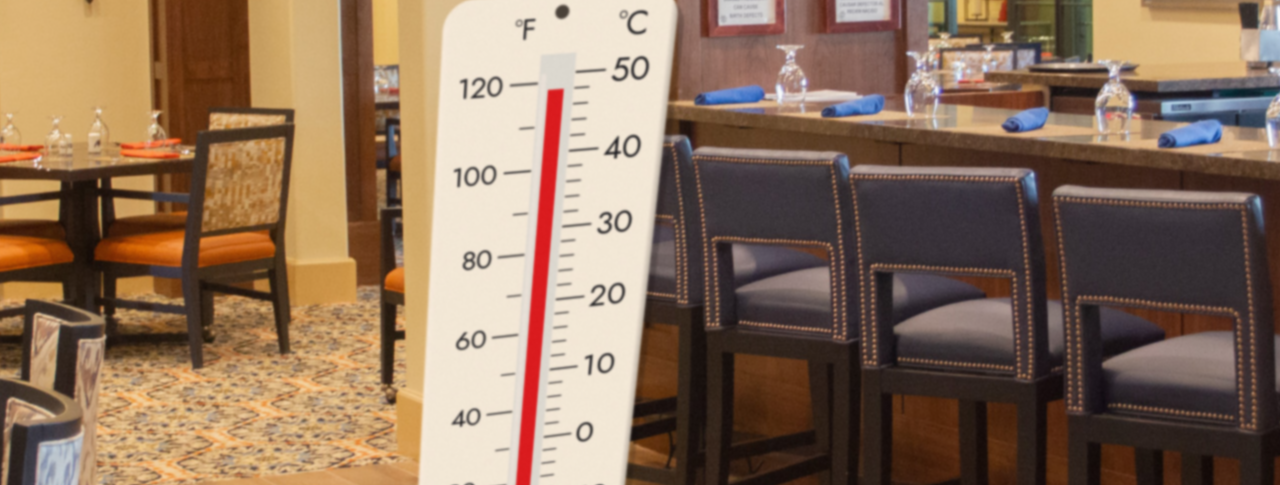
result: 48 °C
